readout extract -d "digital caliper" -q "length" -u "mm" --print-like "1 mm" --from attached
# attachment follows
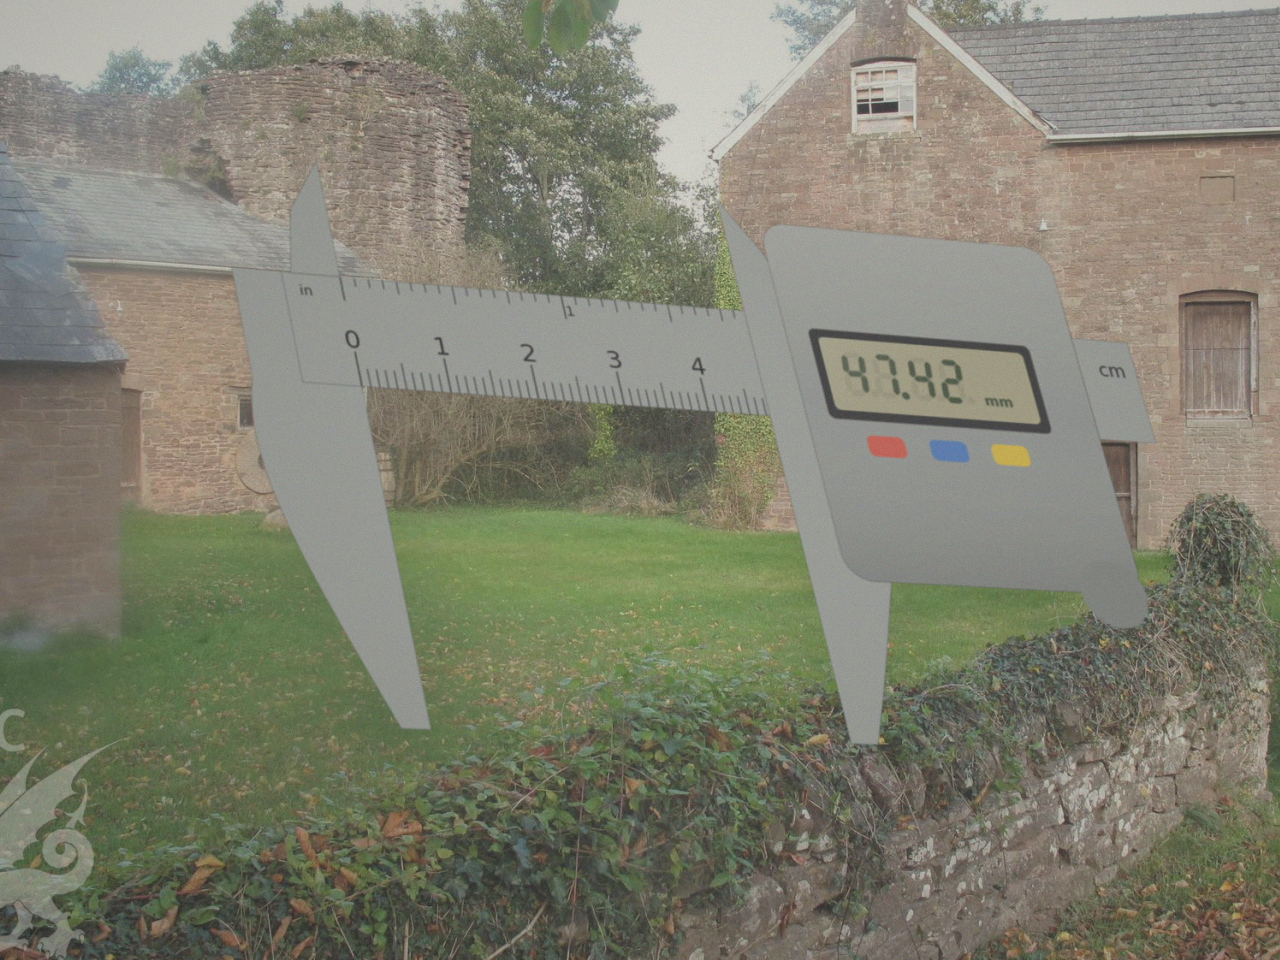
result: 47.42 mm
